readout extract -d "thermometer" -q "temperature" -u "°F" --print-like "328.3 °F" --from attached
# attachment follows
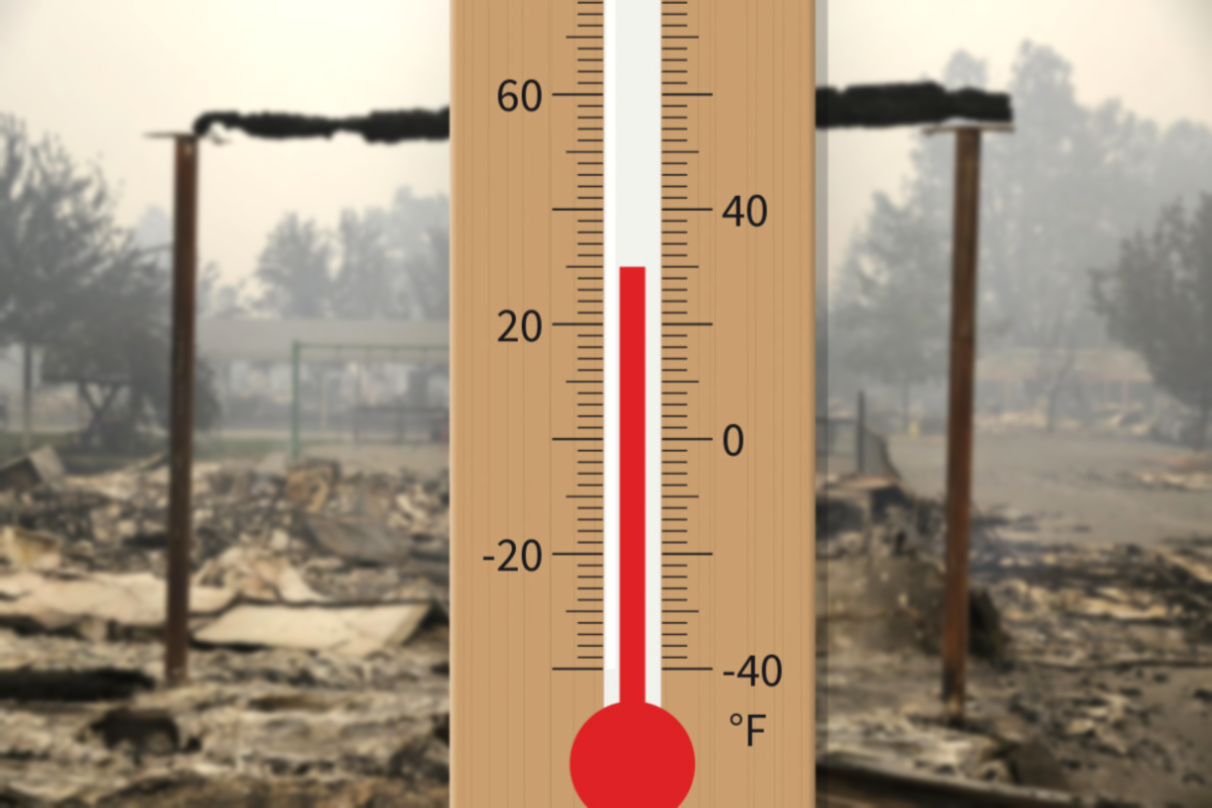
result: 30 °F
